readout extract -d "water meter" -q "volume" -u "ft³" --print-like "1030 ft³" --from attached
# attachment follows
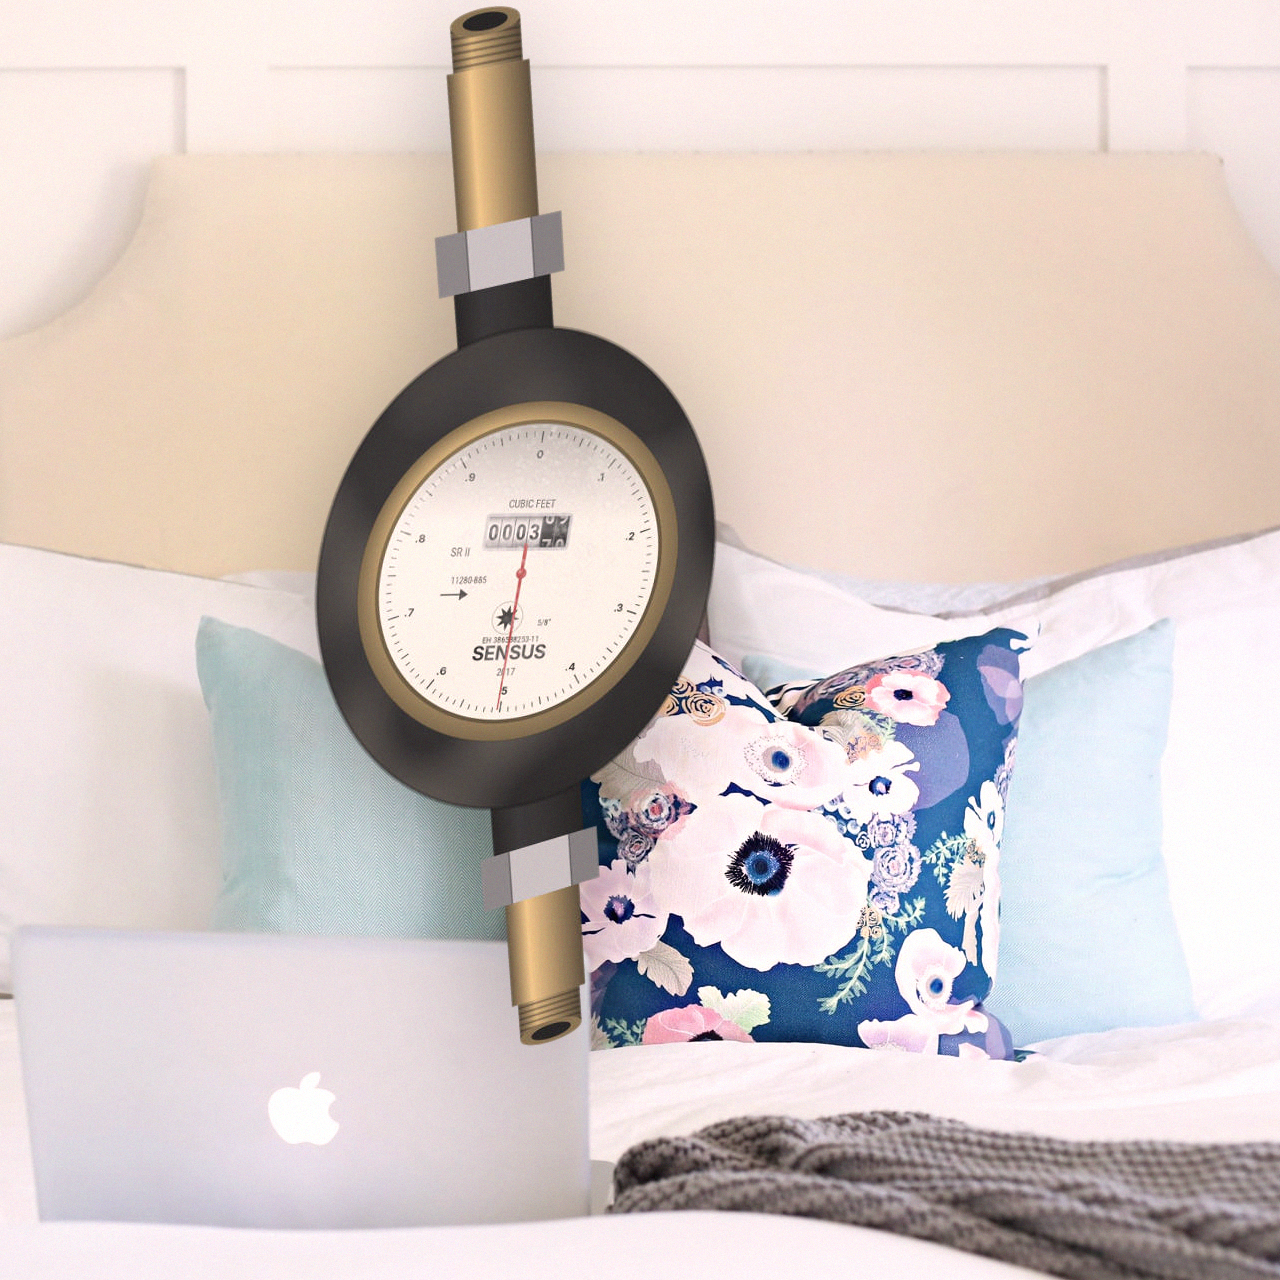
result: 369.50 ft³
